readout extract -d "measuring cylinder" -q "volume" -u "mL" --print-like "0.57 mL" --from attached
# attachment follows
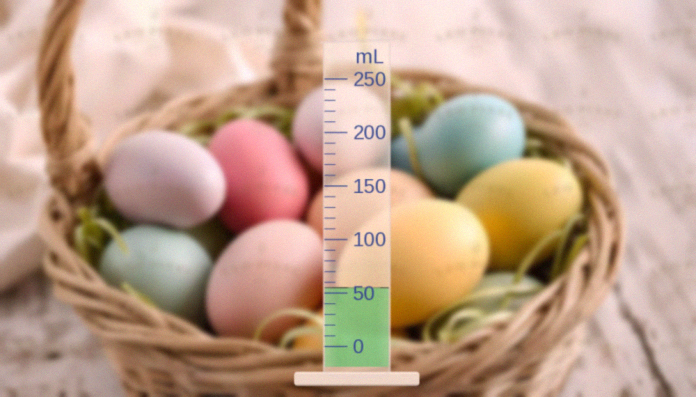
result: 55 mL
